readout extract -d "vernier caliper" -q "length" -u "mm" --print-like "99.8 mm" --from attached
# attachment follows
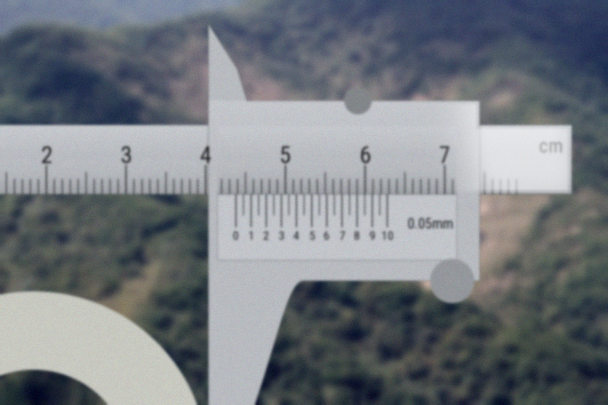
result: 43.8 mm
